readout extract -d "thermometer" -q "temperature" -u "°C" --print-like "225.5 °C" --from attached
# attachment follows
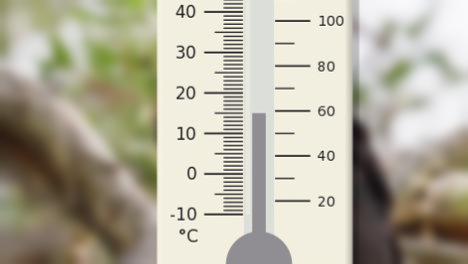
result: 15 °C
